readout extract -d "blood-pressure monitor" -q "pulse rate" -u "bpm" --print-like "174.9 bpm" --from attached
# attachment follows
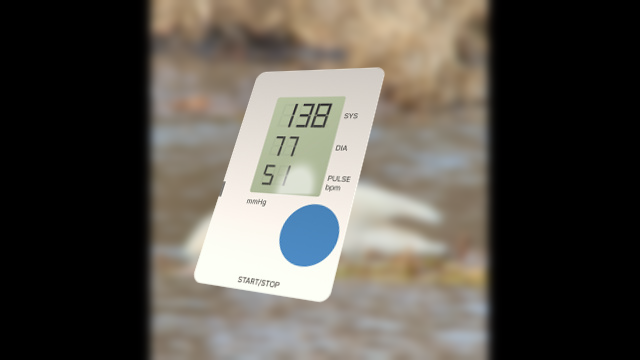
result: 51 bpm
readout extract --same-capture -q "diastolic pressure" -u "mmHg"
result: 77 mmHg
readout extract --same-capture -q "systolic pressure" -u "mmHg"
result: 138 mmHg
